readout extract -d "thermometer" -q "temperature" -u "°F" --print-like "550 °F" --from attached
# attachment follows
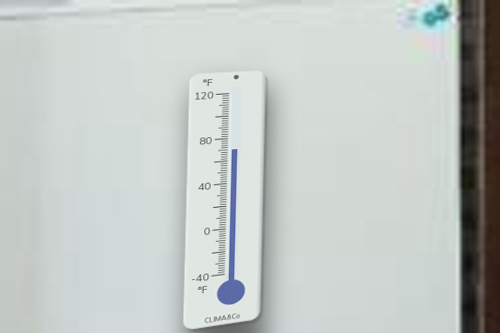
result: 70 °F
